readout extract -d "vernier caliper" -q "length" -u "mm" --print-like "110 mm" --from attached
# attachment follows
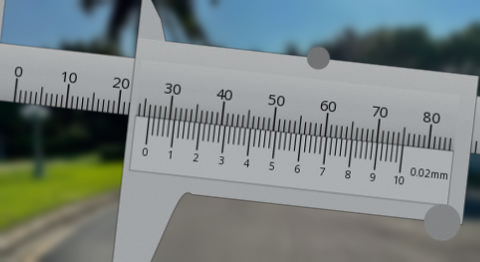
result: 26.0 mm
